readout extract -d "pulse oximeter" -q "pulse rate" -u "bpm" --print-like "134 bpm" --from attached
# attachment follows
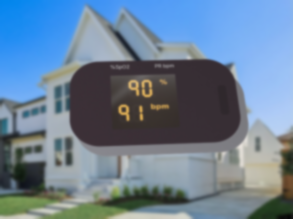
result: 91 bpm
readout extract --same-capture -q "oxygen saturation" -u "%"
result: 90 %
